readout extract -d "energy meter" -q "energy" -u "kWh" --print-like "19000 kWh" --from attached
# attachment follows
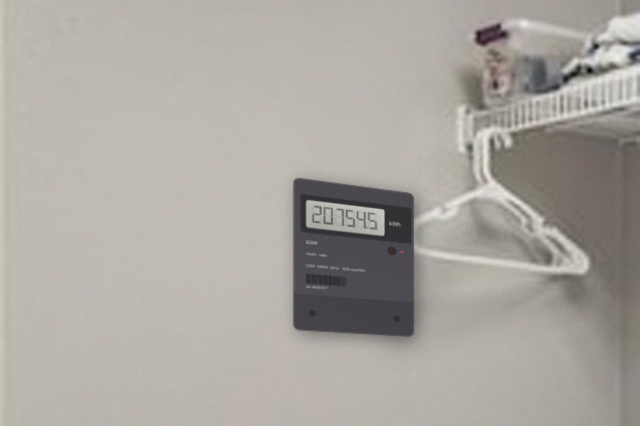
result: 20754.5 kWh
